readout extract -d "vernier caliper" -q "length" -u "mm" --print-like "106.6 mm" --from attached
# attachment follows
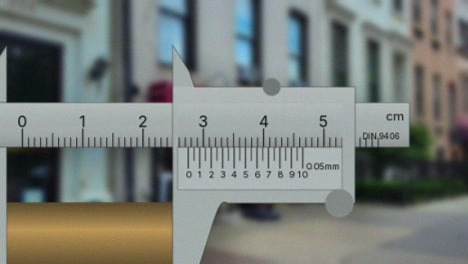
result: 27.5 mm
